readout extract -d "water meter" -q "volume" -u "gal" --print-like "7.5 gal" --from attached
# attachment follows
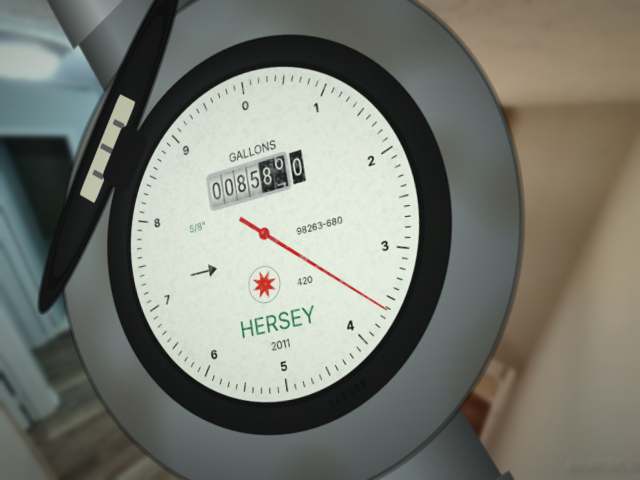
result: 85863.6 gal
